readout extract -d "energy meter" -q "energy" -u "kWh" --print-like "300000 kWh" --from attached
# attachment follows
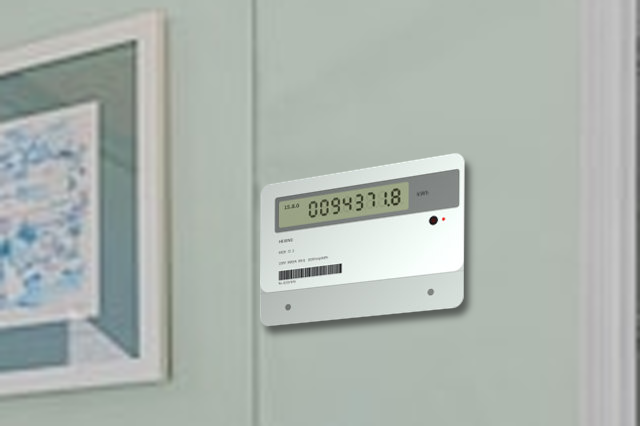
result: 94371.8 kWh
